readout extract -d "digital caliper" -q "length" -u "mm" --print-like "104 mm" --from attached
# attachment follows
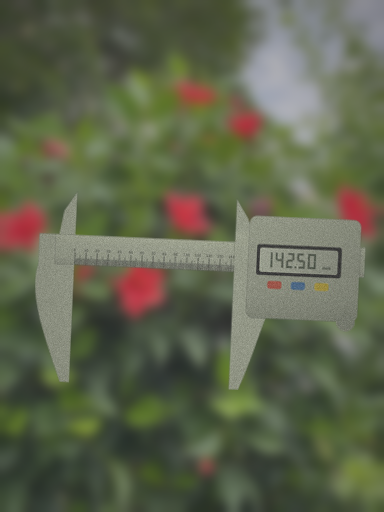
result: 142.50 mm
